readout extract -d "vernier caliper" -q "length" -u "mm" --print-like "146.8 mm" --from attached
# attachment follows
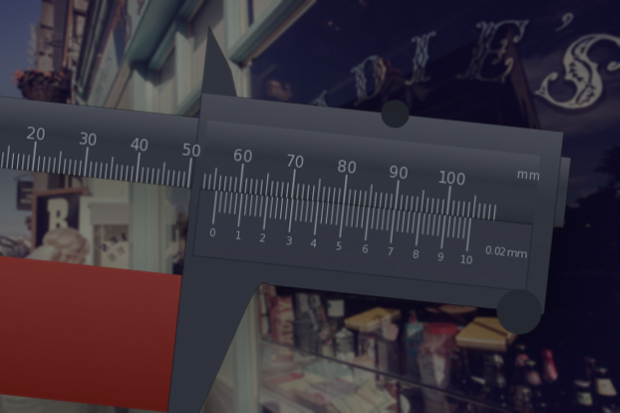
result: 55.5 mm
